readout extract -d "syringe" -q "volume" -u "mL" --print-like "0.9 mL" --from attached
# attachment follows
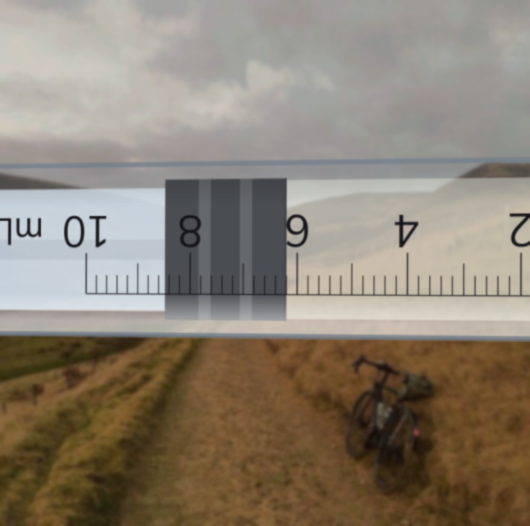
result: 6.2 mL
